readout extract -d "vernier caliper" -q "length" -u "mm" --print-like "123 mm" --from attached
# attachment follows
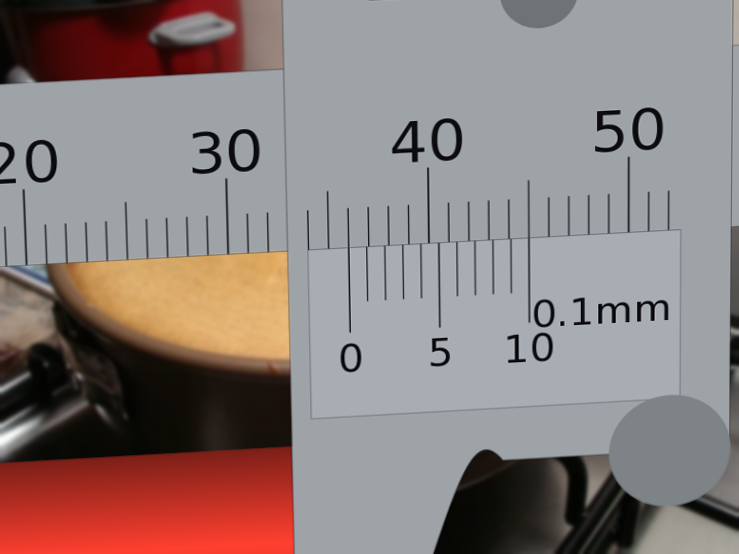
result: 36.0 mm
